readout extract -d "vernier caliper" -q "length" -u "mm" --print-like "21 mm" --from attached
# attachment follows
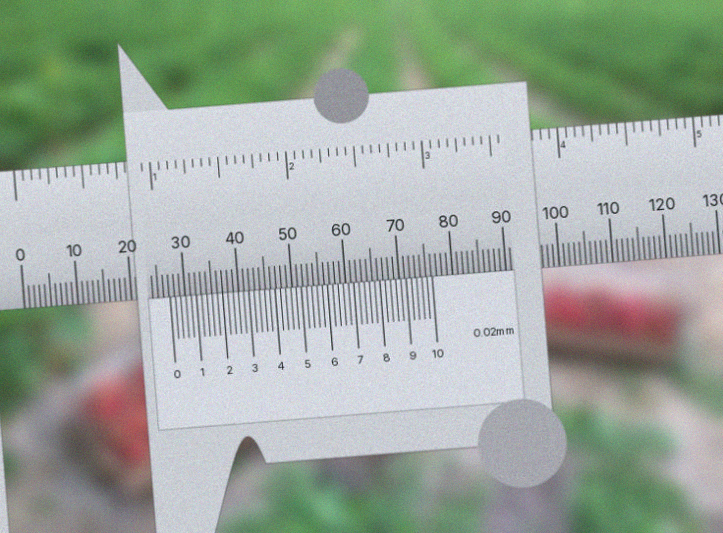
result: 27.2 mm
